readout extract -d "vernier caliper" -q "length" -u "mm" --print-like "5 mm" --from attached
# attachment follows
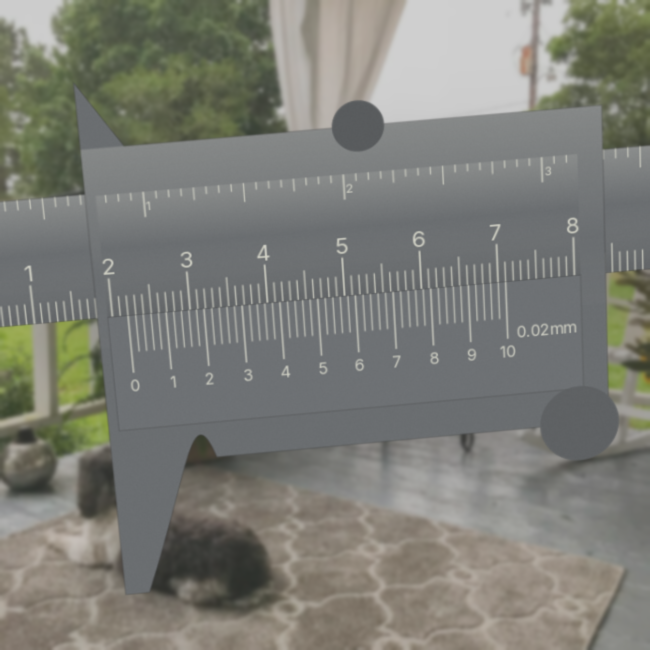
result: 22.0 mm
